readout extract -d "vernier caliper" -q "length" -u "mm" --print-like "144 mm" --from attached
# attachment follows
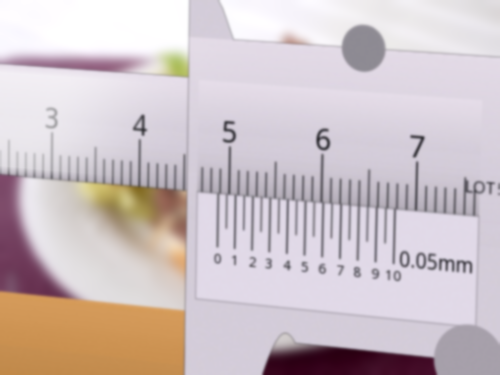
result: 48.8 mm
